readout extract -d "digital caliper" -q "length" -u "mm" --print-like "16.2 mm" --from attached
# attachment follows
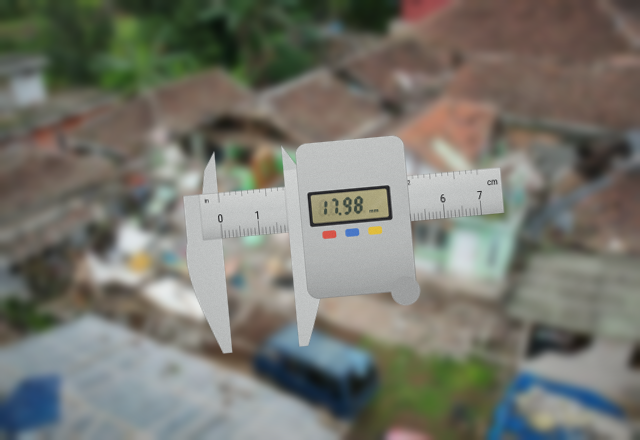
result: 17.98 mm
